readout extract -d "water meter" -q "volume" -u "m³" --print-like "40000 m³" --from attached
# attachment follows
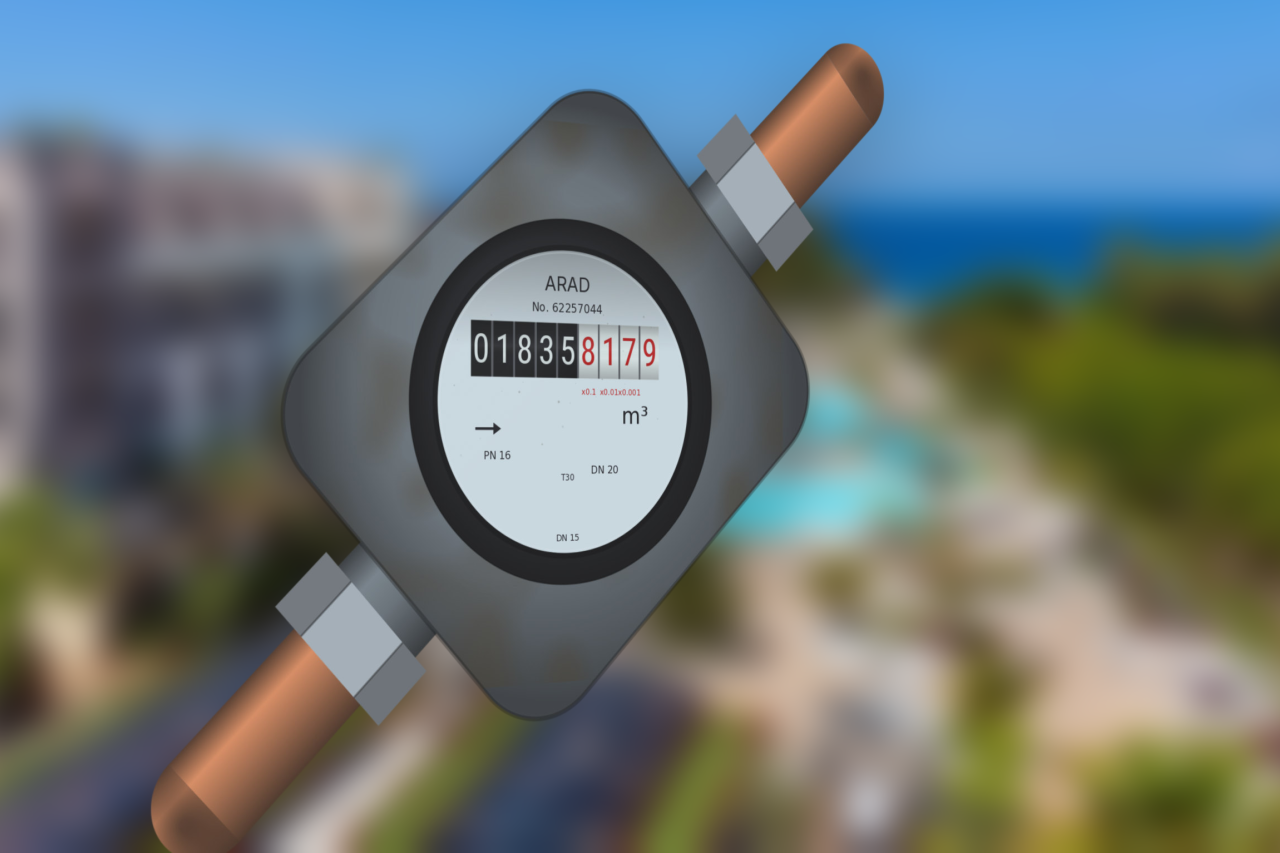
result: 1835.8179 m³
